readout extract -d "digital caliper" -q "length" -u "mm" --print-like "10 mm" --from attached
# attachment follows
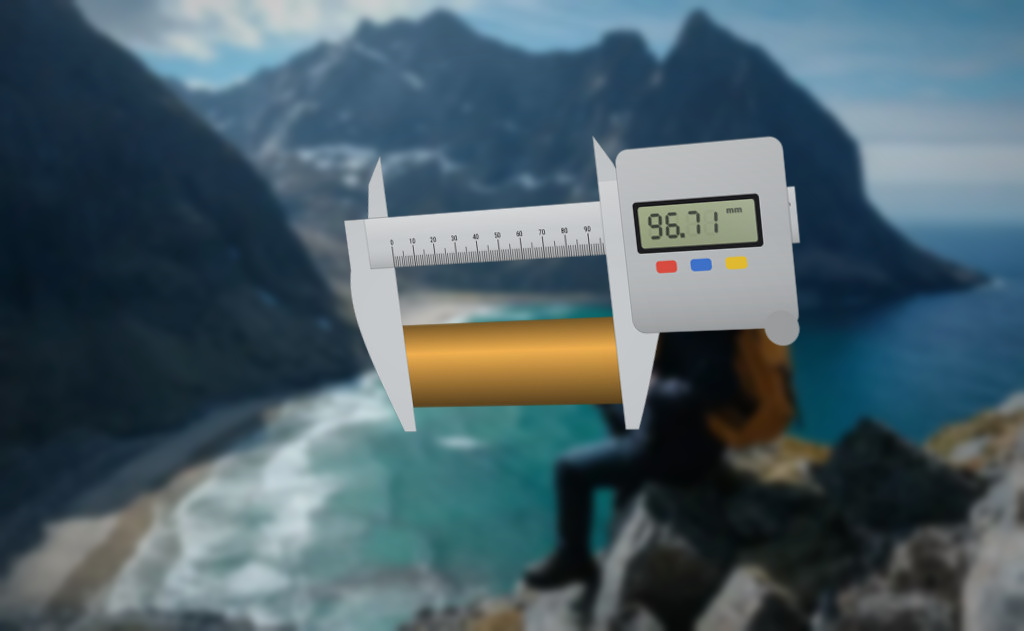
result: 96.71 mm
